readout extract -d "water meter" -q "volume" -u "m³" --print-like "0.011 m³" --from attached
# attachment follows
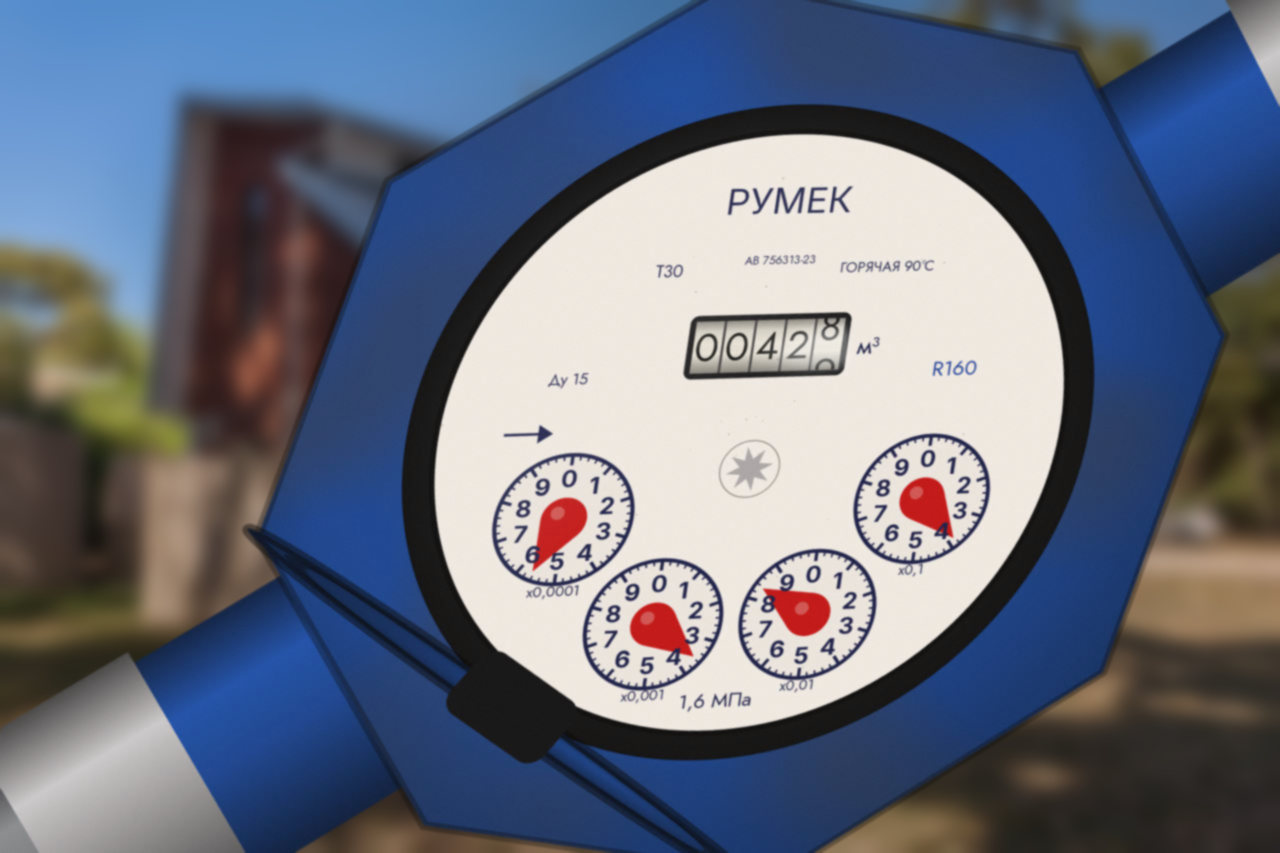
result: 428.3835 m³
